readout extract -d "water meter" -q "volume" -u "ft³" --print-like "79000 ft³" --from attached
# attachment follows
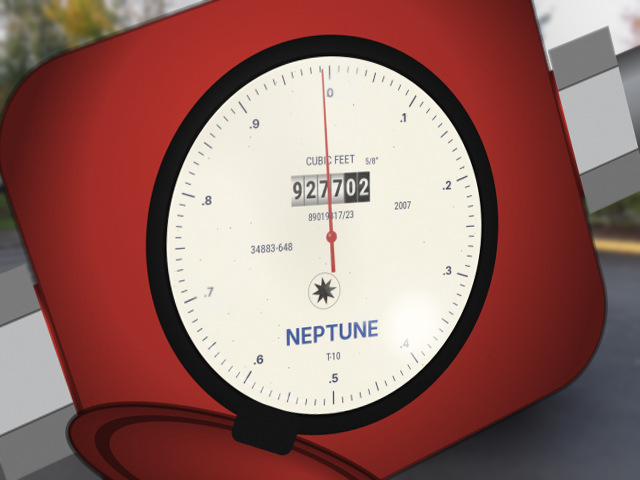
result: 927701.99 ft³
